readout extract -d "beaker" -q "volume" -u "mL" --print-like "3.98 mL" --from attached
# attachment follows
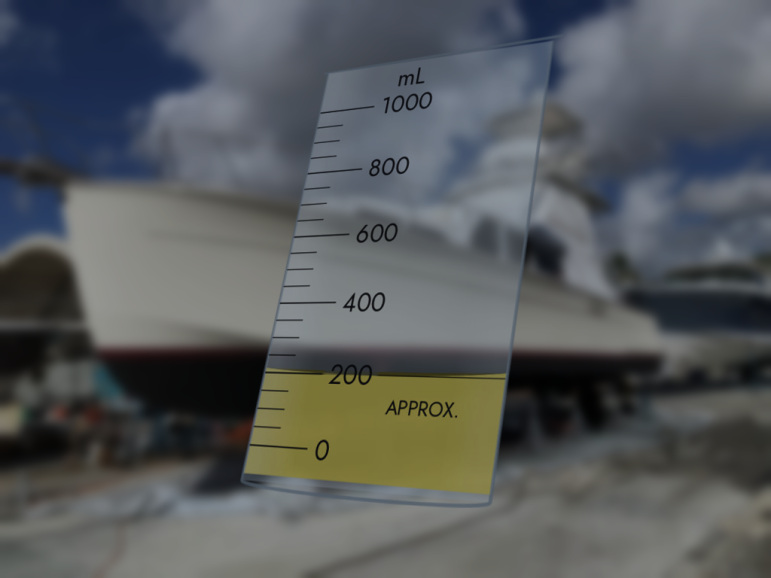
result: 200 mL
